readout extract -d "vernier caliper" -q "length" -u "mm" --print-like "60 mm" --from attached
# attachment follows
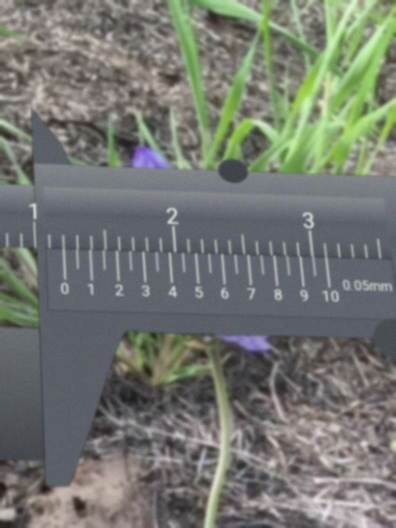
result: 12.0 mm
